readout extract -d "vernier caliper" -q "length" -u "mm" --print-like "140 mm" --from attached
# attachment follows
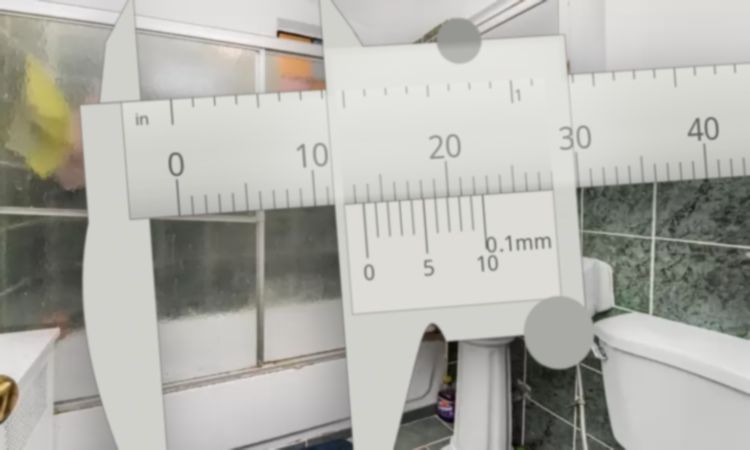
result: 13.6 mm
